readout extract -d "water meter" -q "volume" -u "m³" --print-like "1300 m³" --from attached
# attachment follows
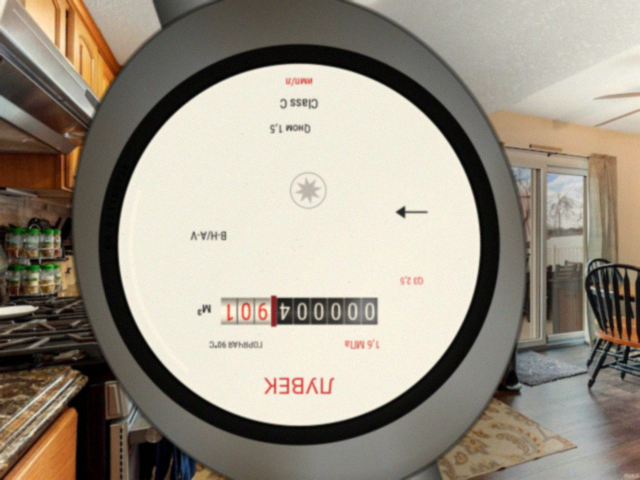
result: 4.901 m³
